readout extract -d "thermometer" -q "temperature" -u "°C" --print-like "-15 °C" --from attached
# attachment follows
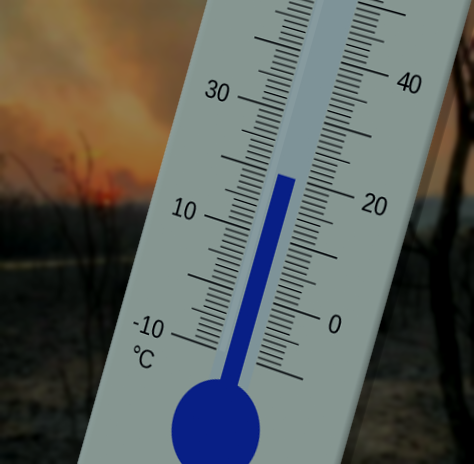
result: 20 °C
